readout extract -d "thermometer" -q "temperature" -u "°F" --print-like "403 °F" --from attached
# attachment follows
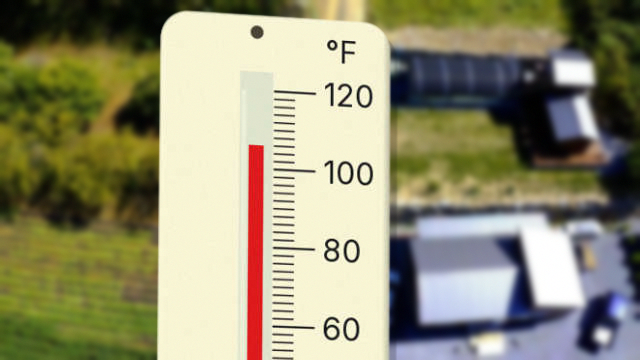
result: 106 °F
